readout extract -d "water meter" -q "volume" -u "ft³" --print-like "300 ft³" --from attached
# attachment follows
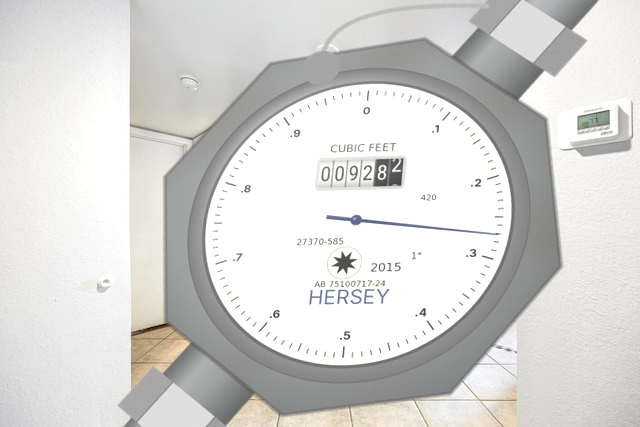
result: 9282.27 ft³
